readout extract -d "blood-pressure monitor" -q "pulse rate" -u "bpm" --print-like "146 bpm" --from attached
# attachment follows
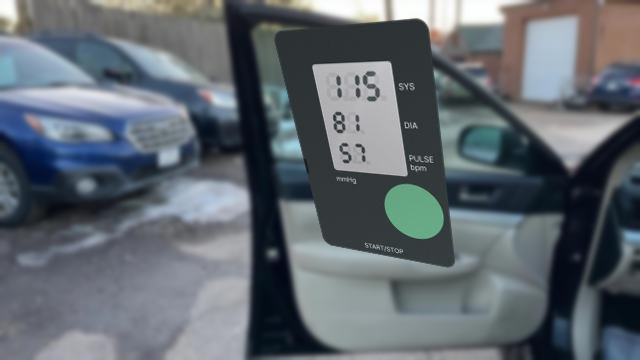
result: 57 bpm
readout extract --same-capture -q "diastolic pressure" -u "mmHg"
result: 81 mmHg
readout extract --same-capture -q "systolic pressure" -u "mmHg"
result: 115 mmHg
